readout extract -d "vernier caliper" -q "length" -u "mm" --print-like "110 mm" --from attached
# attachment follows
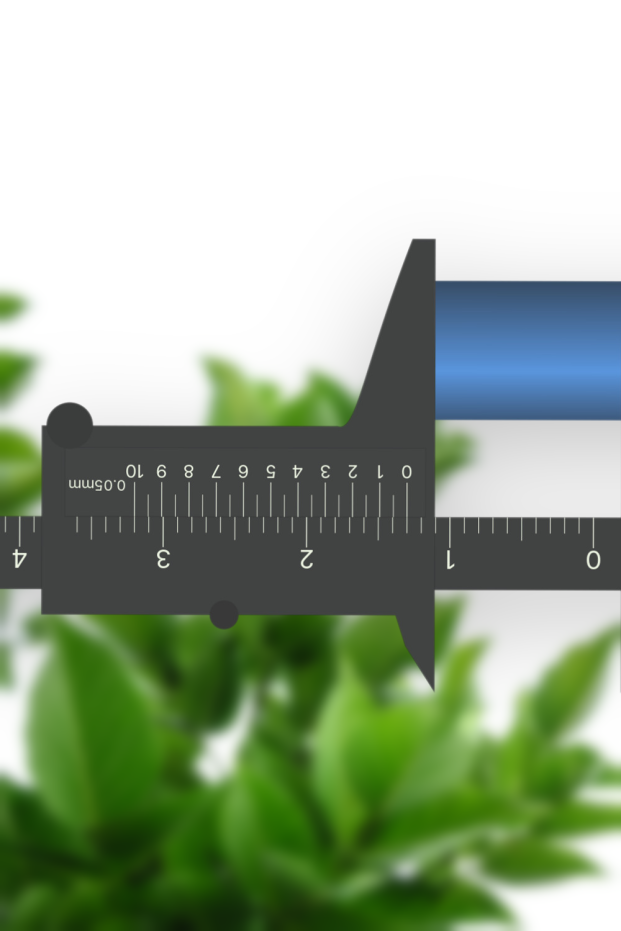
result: 13.0 mm
